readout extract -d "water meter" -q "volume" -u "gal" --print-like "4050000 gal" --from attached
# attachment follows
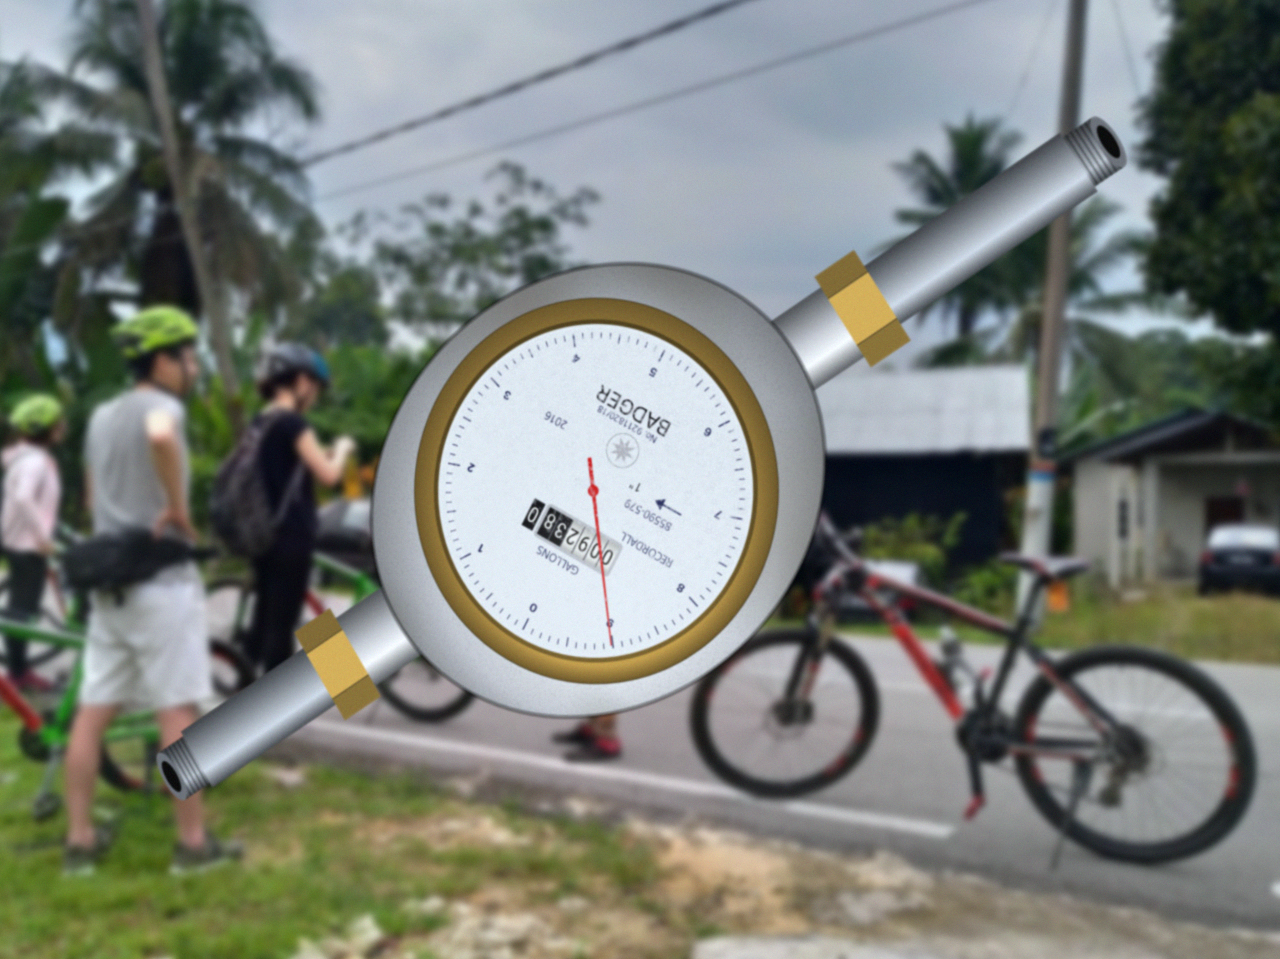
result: 92379.0 gal
